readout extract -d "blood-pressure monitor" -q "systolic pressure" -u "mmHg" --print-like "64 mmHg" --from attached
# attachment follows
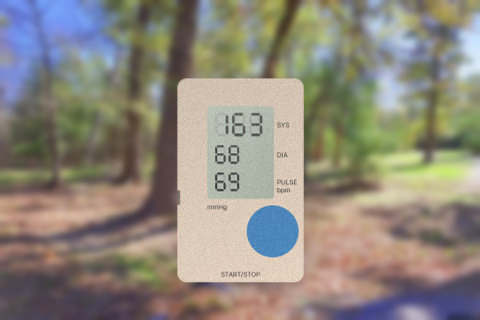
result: 163 mmHg
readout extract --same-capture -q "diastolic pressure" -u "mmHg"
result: 68 mmHg
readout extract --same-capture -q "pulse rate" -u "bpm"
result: 69 bpm
